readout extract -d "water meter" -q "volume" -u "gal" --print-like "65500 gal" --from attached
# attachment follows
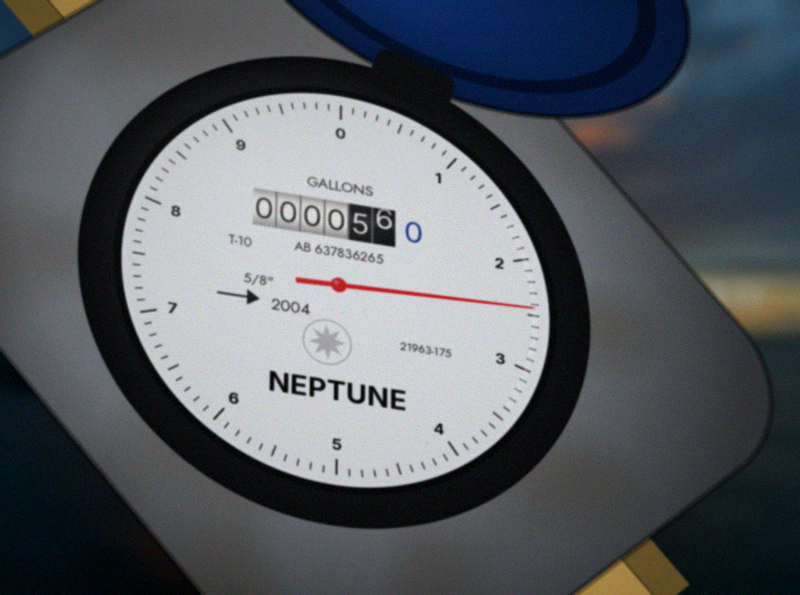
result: 562.4 gal
